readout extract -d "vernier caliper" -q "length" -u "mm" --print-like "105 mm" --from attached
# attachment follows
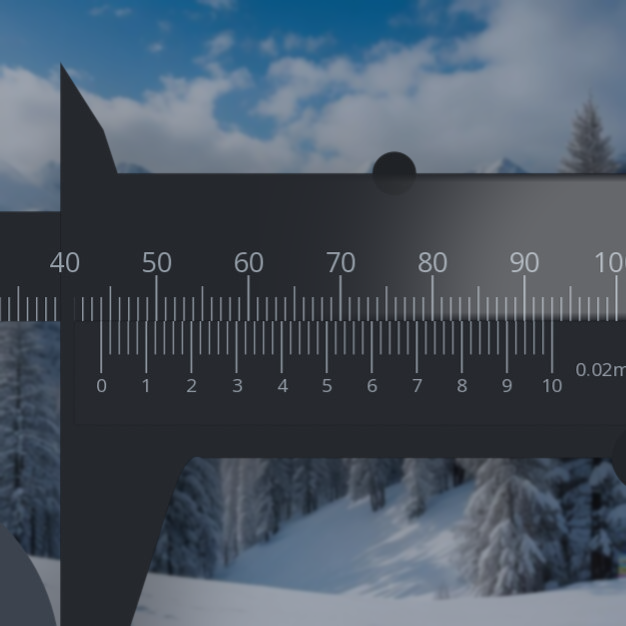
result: 44.0 mm
